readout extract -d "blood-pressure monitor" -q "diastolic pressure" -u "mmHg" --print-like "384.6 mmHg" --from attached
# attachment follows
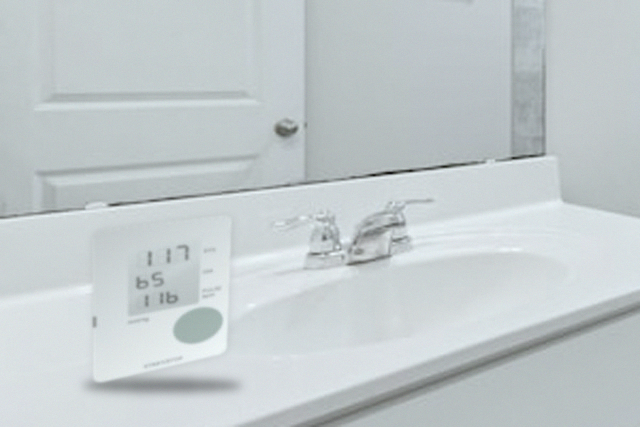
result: 65 mmHg
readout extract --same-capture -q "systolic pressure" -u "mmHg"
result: 117 mmHg
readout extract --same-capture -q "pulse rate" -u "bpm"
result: 116 bpm
